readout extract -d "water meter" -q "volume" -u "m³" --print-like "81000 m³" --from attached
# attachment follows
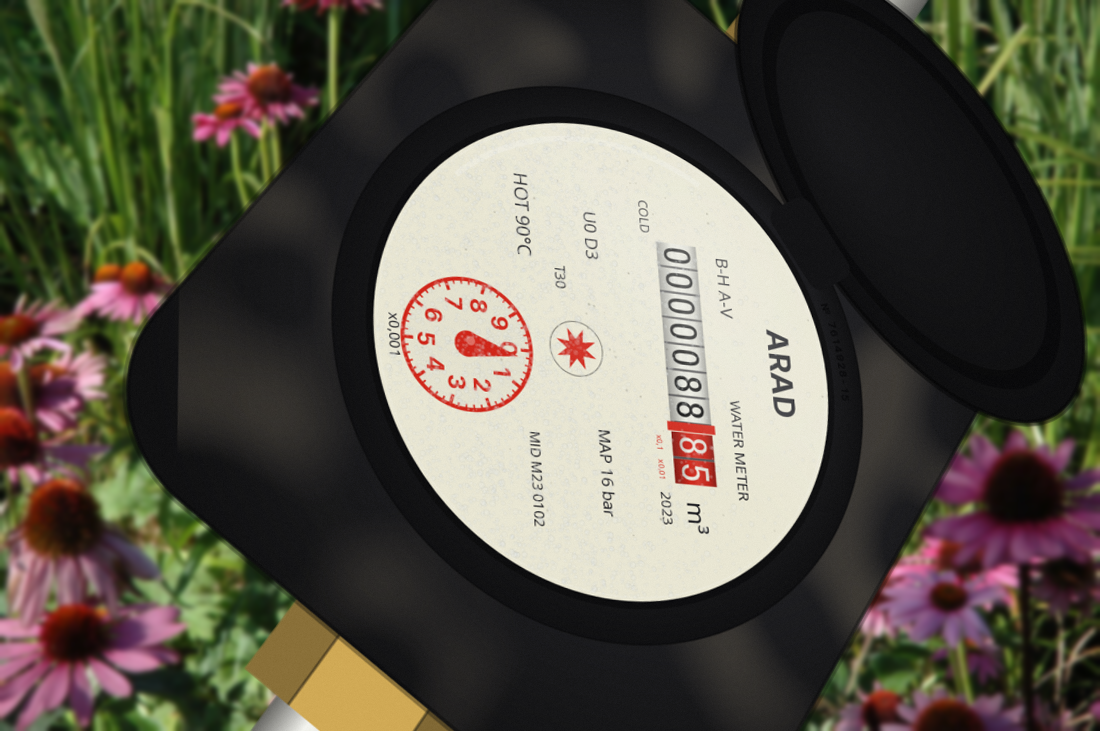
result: 88.850 m³
